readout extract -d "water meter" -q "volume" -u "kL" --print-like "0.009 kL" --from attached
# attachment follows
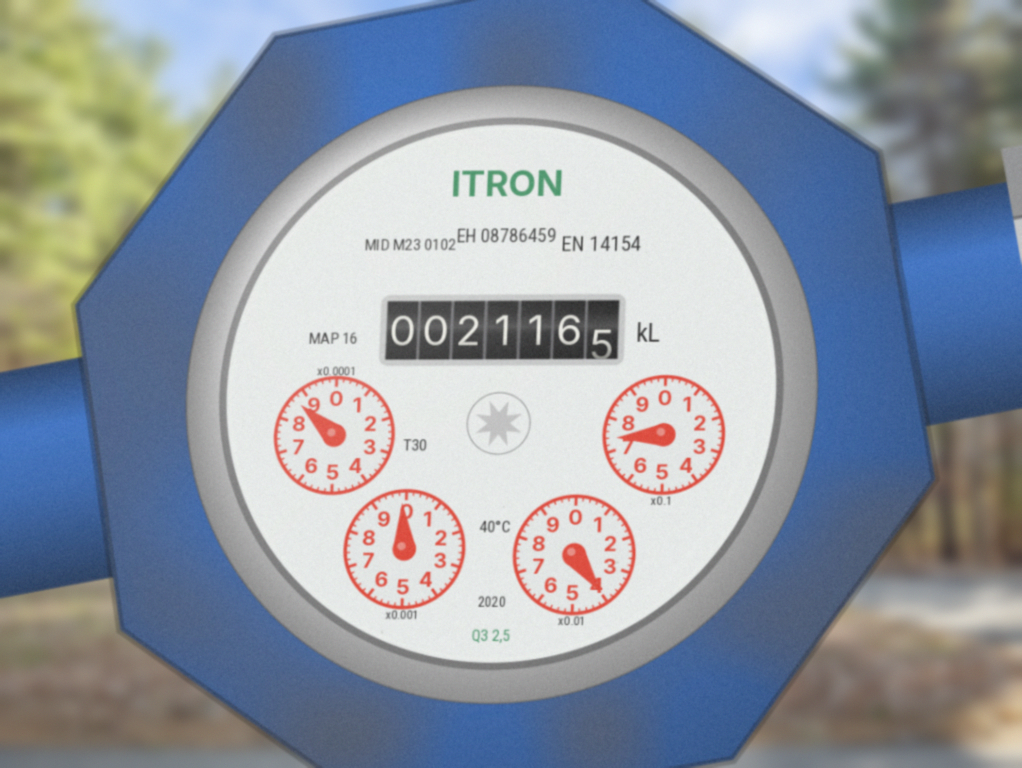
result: 21164.7398 kL
